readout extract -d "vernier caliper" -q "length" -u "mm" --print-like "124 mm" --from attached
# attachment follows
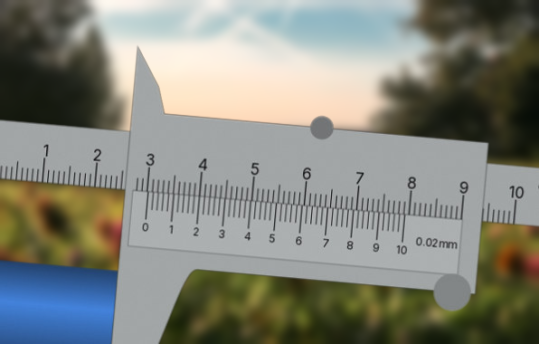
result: 30.2 mm
